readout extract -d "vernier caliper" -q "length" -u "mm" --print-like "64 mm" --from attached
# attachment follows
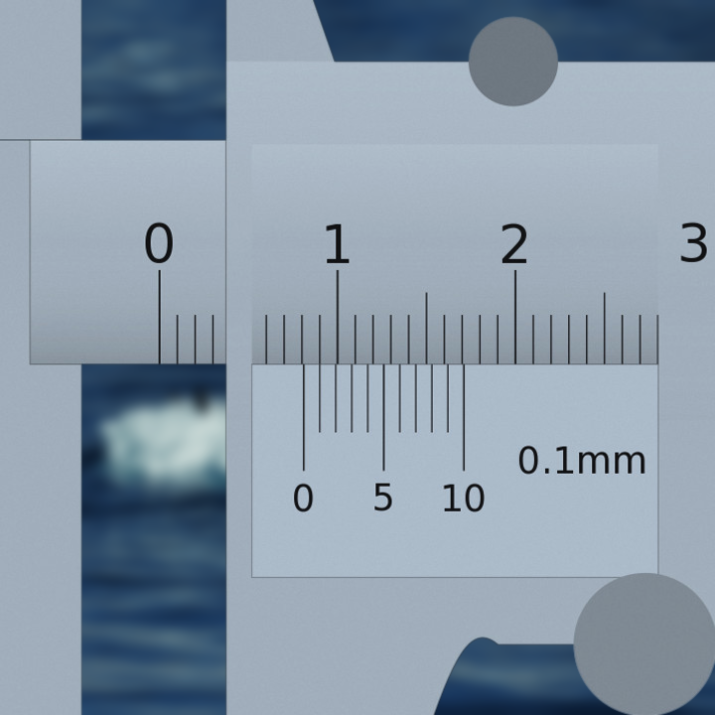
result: 8.1 mm
